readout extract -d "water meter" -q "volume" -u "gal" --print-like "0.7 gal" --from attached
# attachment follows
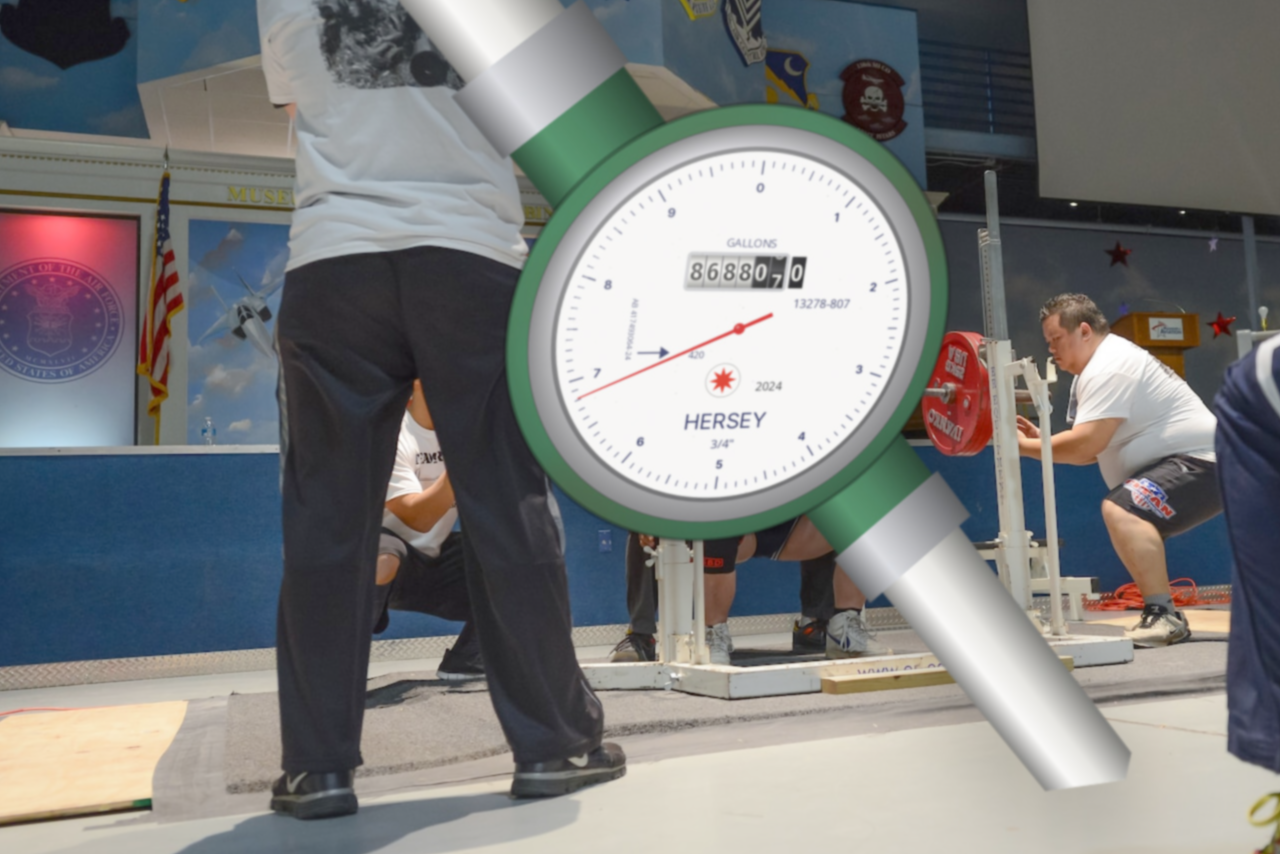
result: 8688066.8 gal
